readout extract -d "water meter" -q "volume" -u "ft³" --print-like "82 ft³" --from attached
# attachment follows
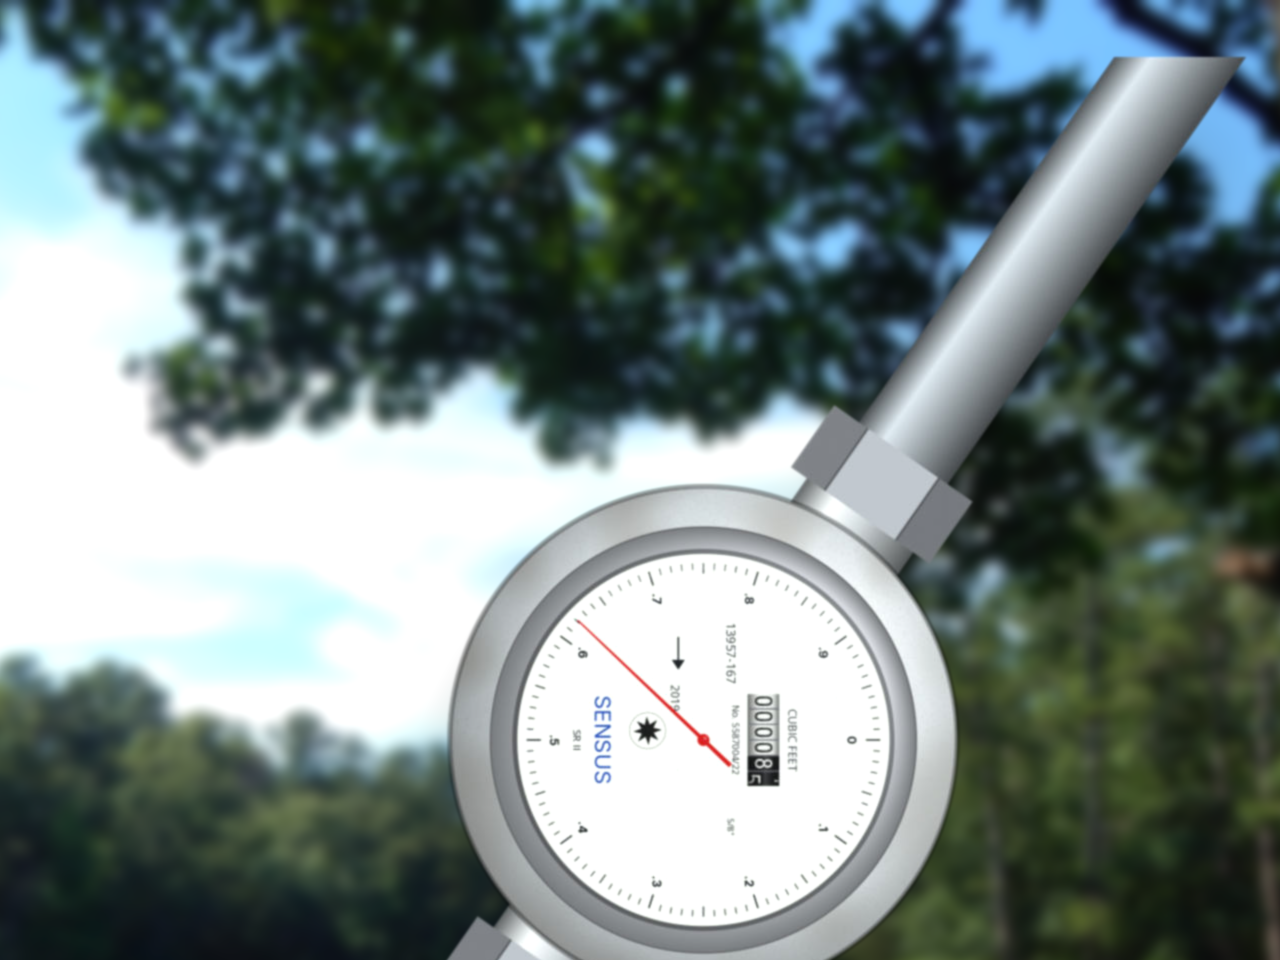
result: 84.62 ft³
